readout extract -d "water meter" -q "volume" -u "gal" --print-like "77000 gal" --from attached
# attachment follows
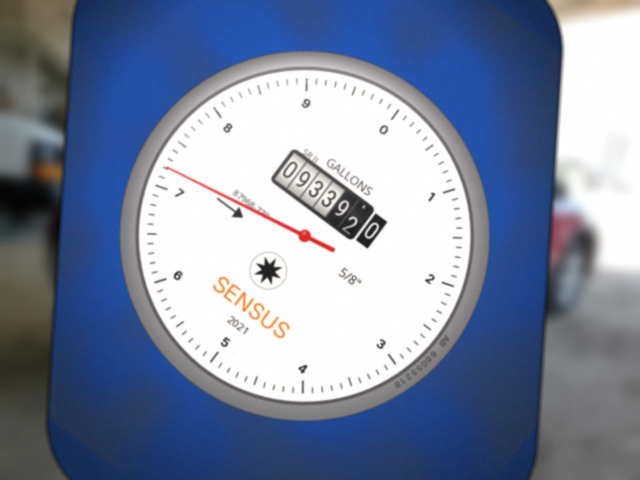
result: 933917.2 gal
